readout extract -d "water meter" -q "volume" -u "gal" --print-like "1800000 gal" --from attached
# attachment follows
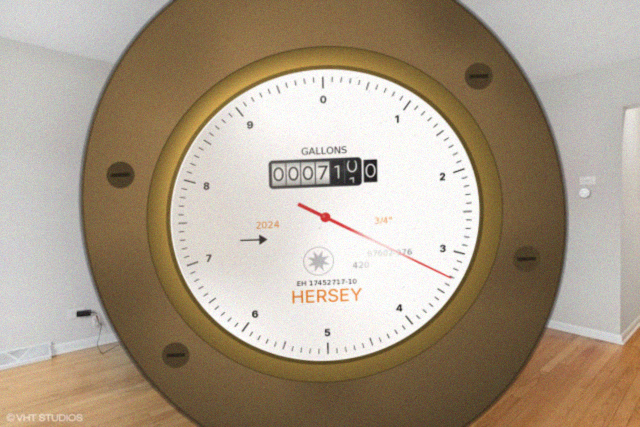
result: 7103.3 gal
